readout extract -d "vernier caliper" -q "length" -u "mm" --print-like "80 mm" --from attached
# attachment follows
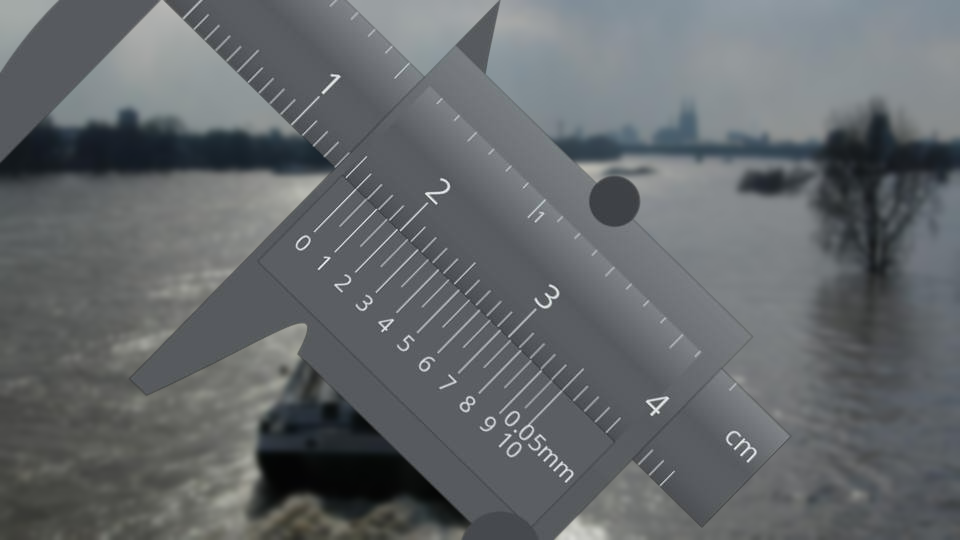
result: 16.0 mm
